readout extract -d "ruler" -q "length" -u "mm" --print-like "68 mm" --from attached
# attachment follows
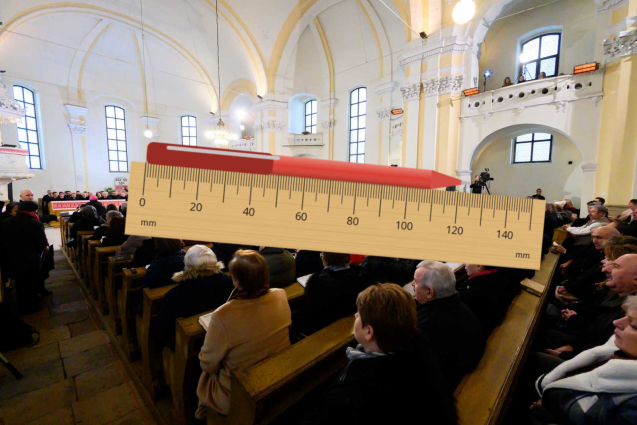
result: 125 mm
